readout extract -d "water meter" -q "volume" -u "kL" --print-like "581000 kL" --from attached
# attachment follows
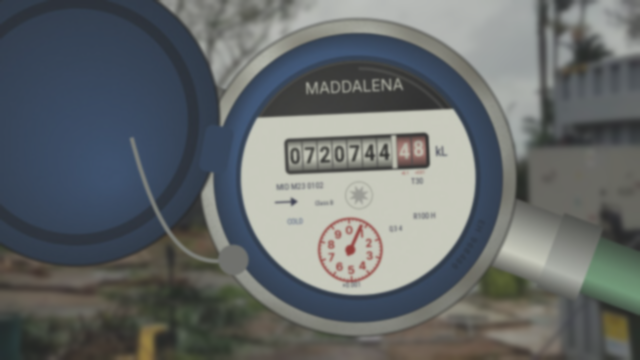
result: 720744.480 kL
